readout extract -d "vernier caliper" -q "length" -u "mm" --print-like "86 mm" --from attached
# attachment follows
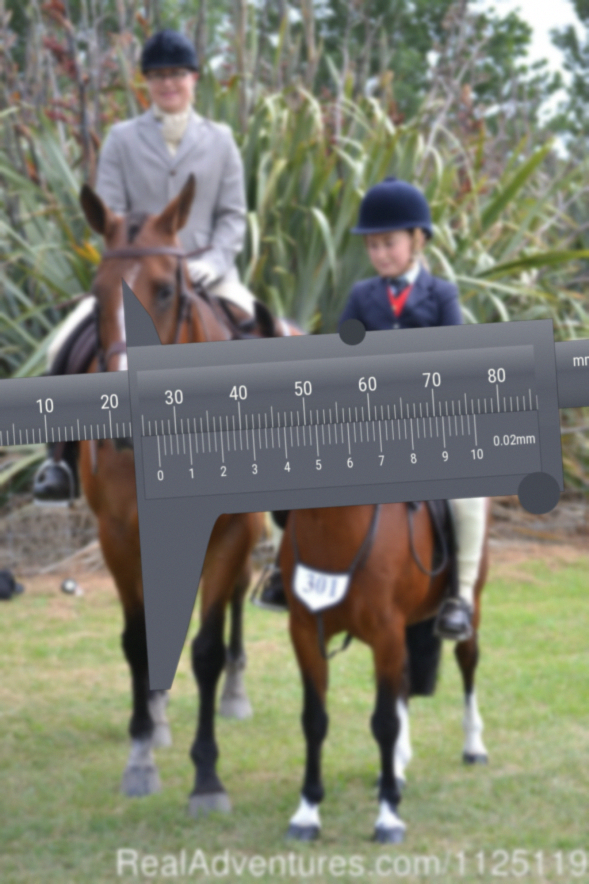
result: 27.2 mm
